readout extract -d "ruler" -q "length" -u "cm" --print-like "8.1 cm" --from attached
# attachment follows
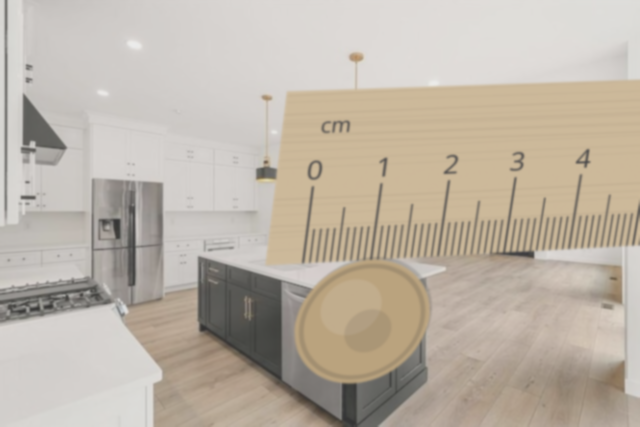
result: 2 cm
